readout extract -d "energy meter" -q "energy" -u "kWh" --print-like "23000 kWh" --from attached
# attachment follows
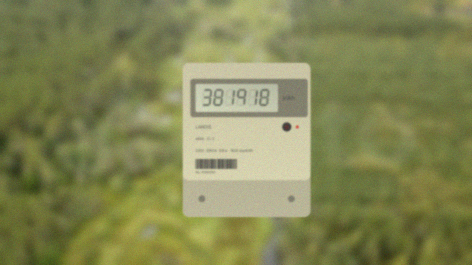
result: 381918 kWh
